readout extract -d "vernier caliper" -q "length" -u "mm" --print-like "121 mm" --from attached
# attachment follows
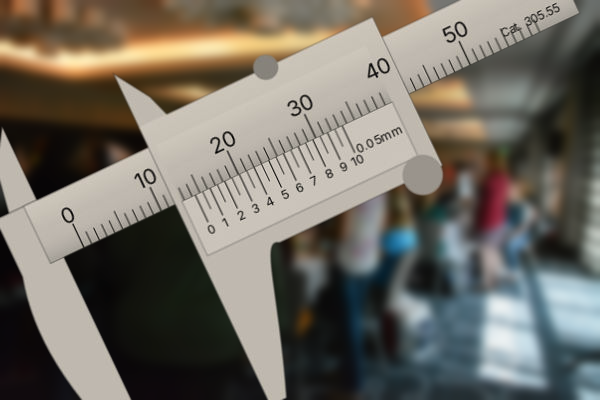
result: 14.4 mm
